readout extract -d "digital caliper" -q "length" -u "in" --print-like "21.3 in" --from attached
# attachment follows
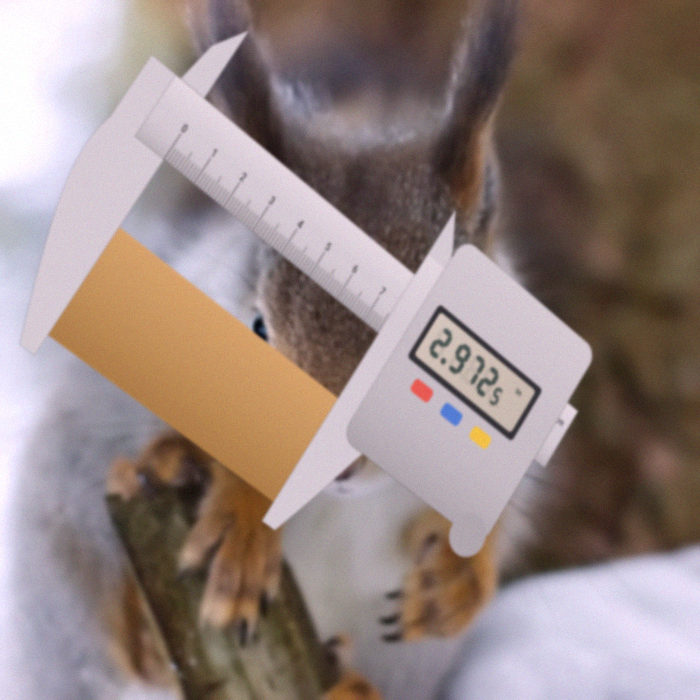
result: 2.9725 in
